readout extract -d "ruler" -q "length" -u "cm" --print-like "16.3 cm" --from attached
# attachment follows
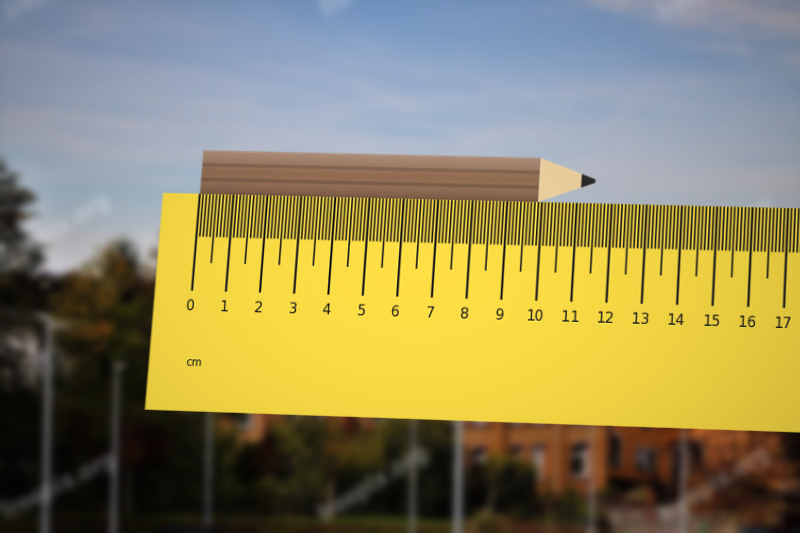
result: 11.5 cm
